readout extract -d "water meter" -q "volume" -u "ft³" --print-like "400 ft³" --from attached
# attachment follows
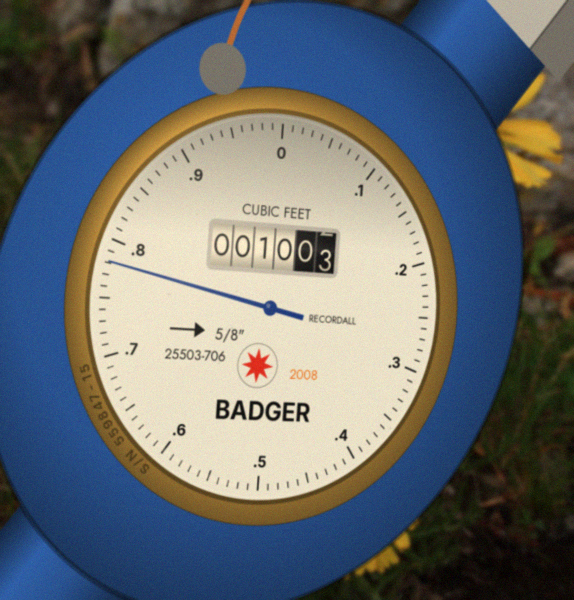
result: 1002.78 ft³
